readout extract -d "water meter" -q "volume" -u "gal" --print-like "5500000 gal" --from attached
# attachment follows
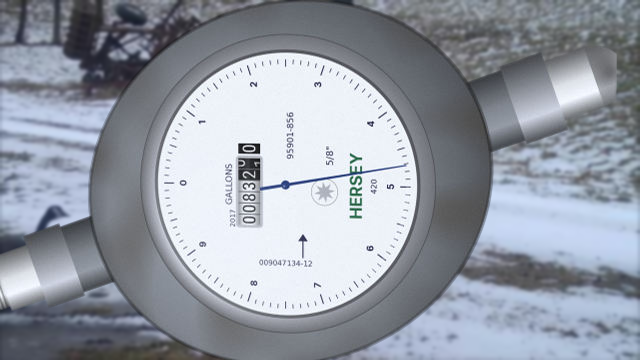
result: 83204.7 gal
